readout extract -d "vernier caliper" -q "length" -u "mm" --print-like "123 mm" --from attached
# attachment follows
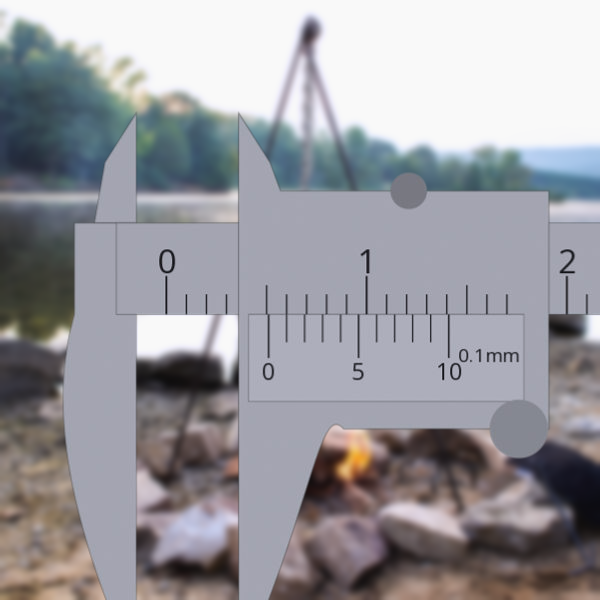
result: 5.1 mm
